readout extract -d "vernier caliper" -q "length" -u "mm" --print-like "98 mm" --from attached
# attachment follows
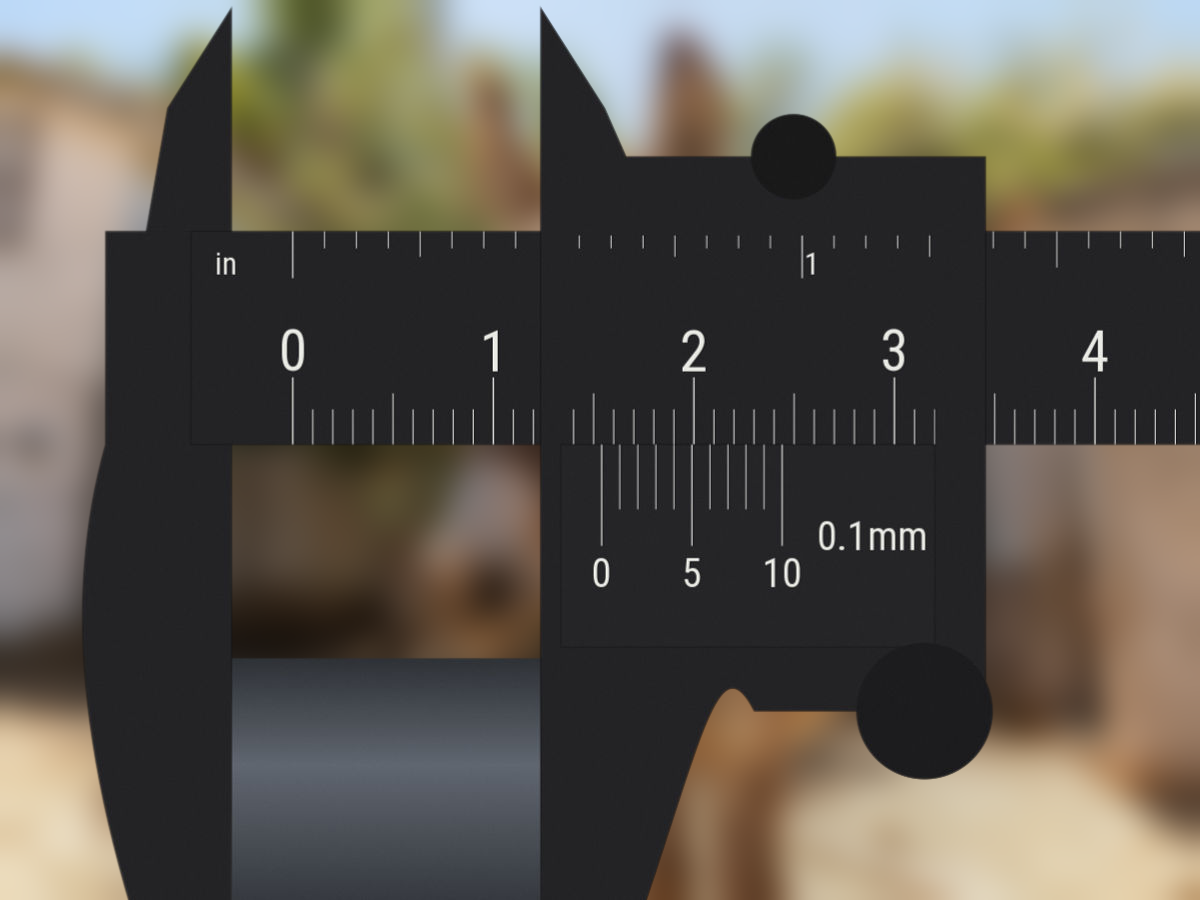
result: 15.4 mm
